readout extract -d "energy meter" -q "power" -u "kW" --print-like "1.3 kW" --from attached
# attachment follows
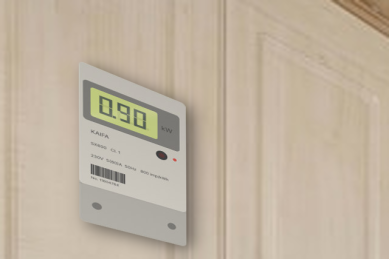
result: 0.90 kW
